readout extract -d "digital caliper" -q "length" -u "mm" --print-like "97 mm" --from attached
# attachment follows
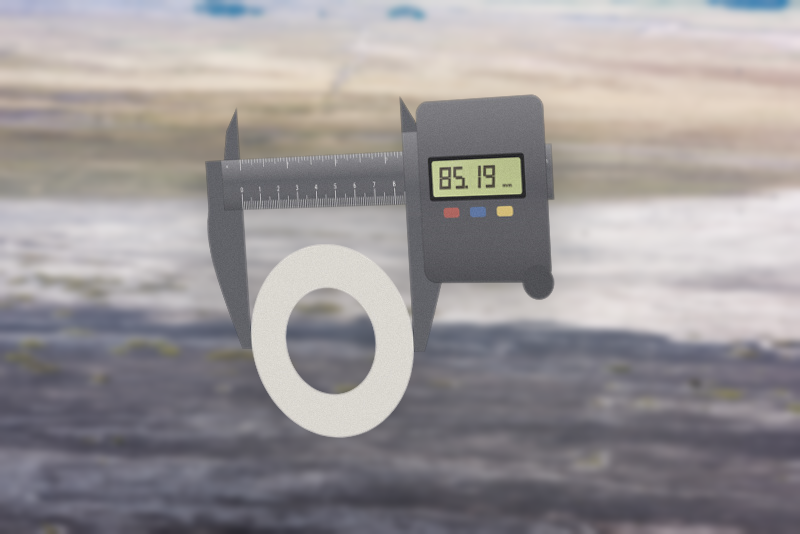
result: 85.19 mm
